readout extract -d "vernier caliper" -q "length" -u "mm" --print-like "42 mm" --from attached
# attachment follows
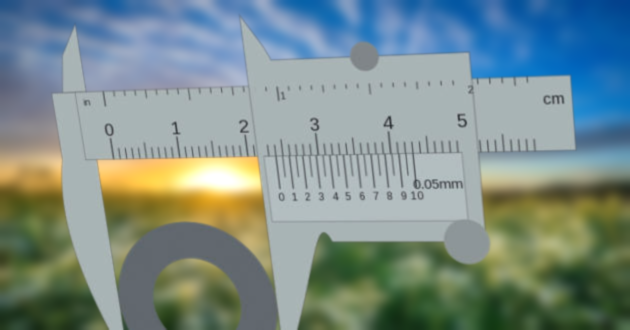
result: 24.0 mm
